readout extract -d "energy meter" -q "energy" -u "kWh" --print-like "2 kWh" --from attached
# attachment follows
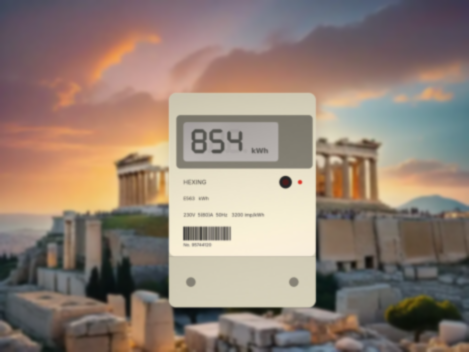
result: 854 kWh
